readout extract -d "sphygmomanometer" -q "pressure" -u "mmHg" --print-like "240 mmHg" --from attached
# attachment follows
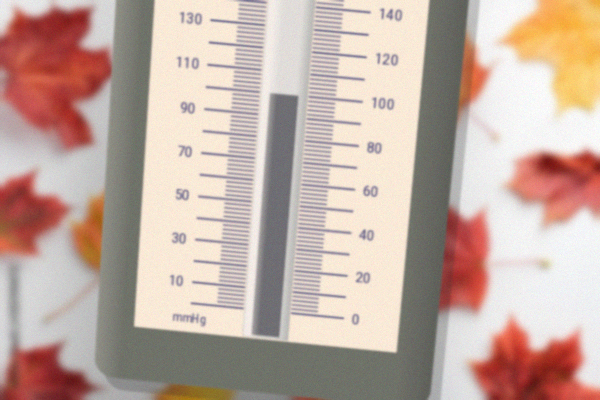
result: 100 mmHg
